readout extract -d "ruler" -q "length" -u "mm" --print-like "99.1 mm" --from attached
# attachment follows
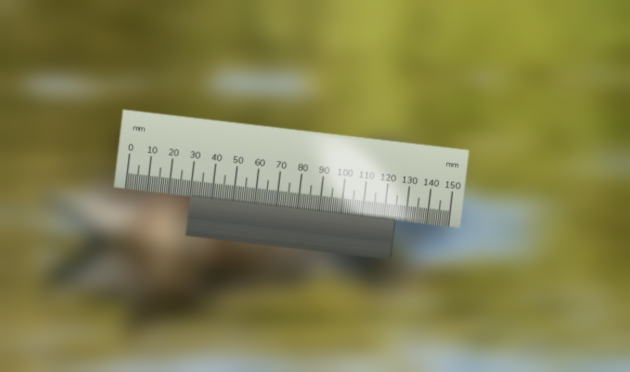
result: 95 mm
